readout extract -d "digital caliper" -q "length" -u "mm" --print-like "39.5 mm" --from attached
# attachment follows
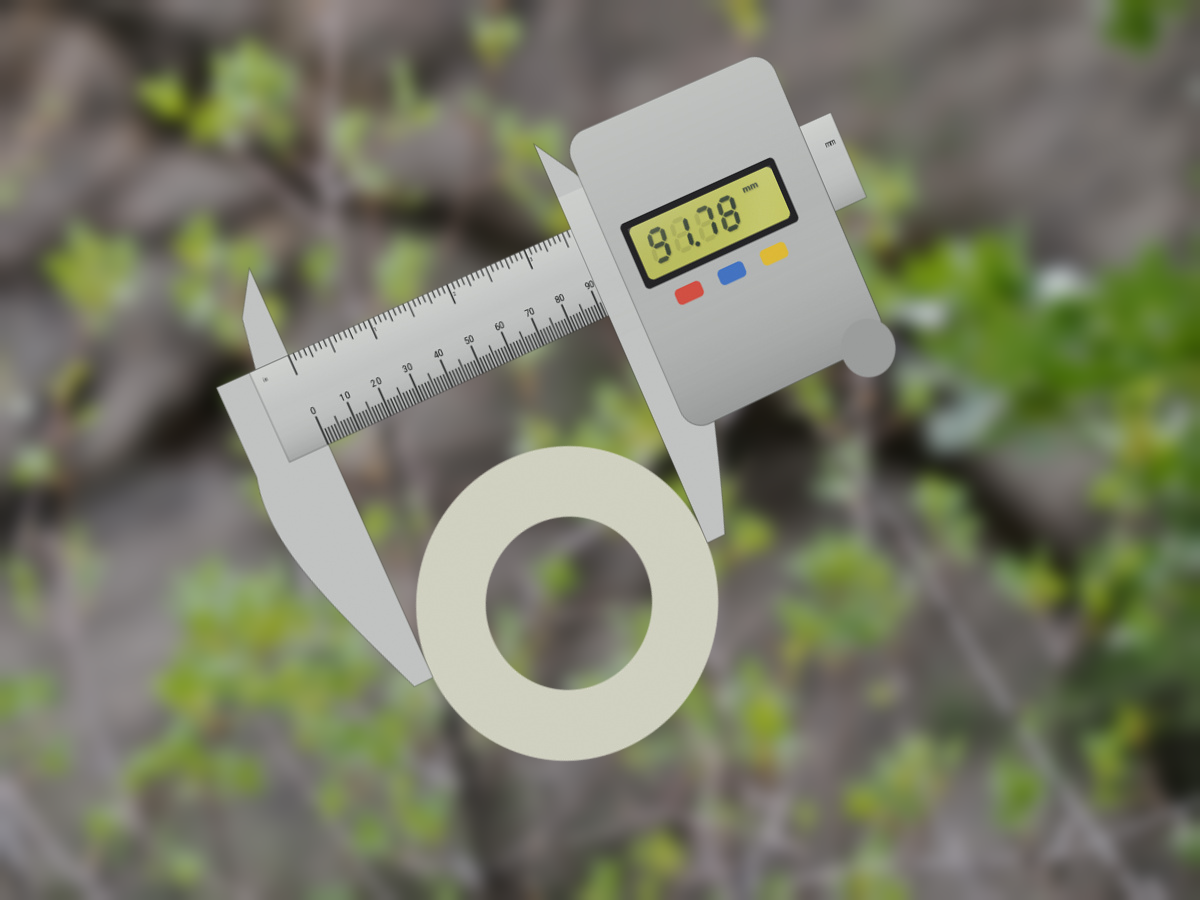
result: 91.78 mm
